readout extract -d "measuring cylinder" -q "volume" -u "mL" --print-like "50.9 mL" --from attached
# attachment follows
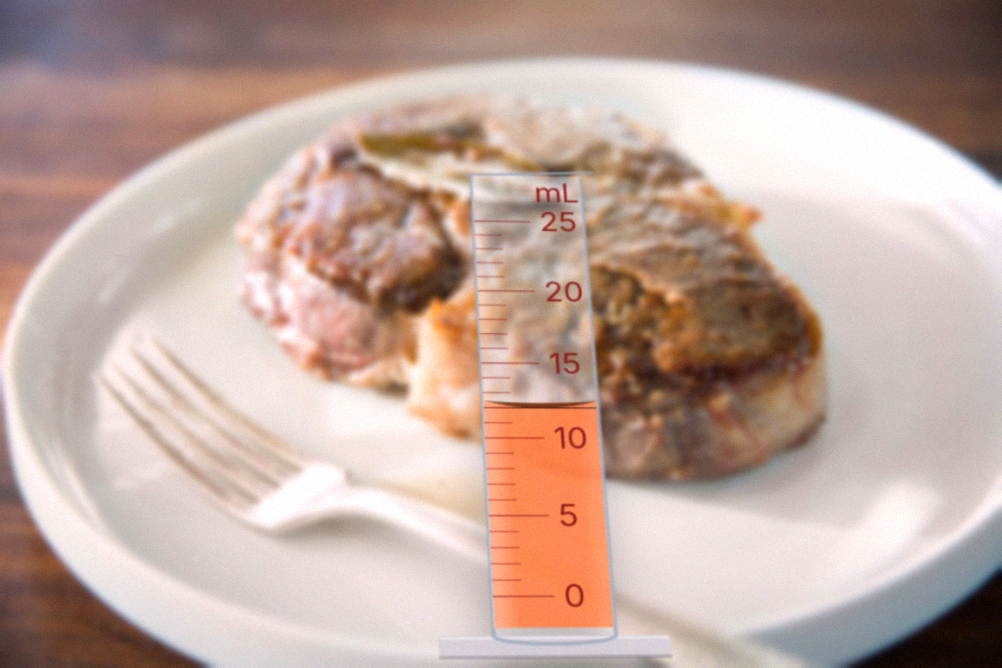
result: 12 mL
